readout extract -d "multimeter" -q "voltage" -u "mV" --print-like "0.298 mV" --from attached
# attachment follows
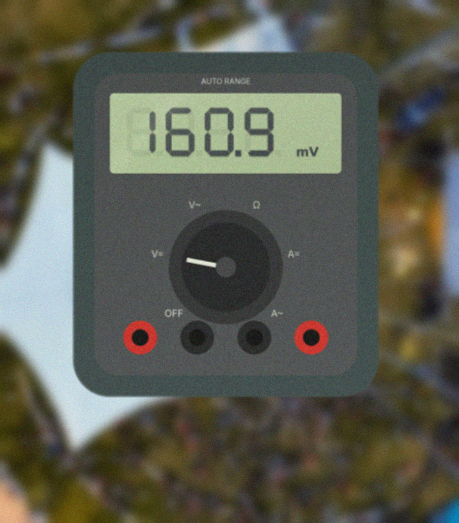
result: 160.9 mV
